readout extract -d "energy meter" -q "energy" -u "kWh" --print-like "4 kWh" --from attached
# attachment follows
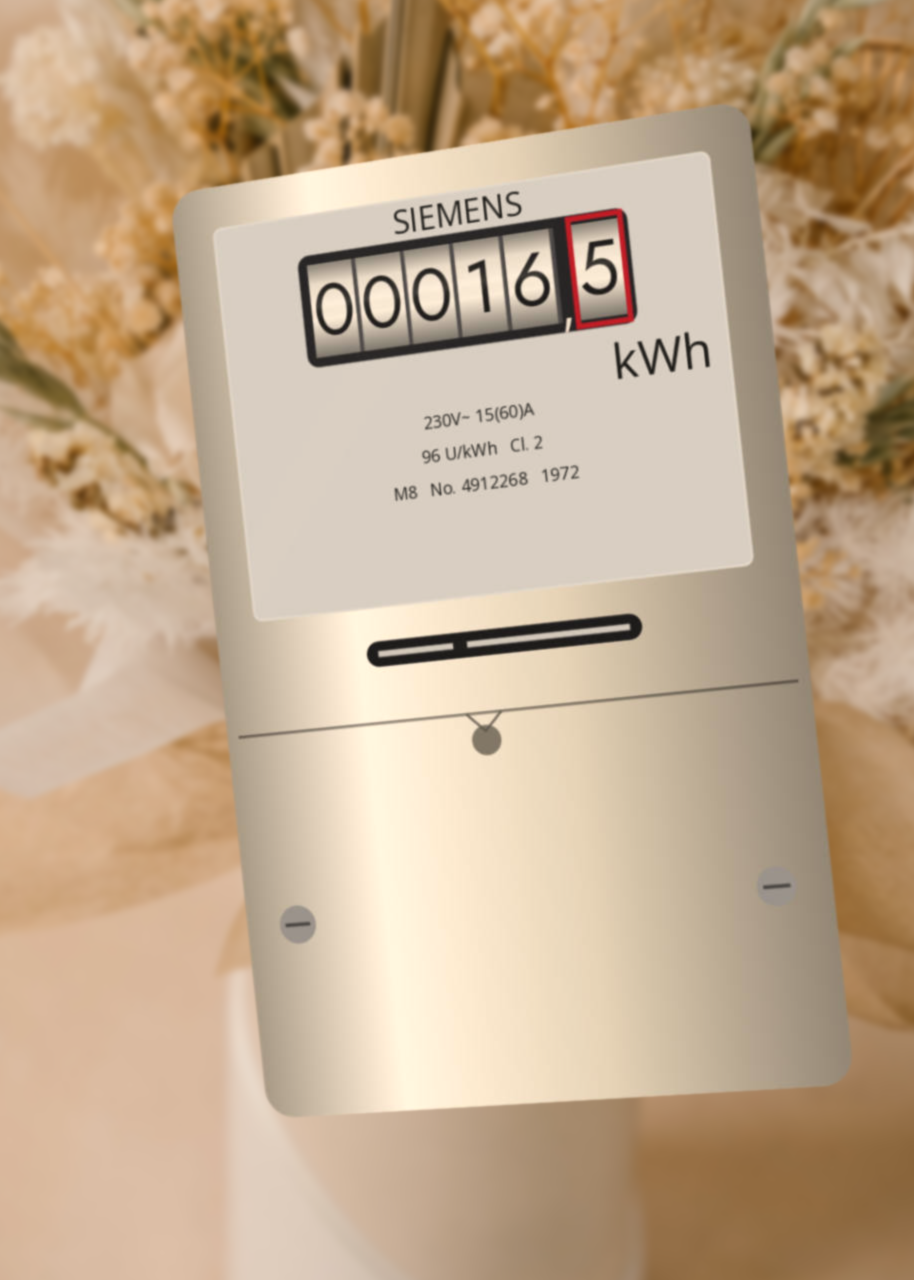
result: 16.5 kWh
